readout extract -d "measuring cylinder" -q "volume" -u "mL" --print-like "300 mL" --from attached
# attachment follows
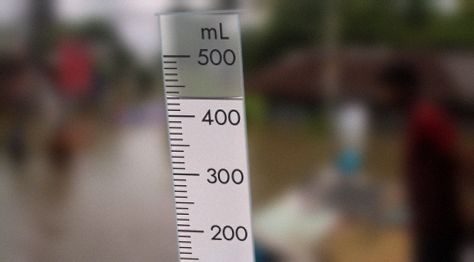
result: 430 mL
